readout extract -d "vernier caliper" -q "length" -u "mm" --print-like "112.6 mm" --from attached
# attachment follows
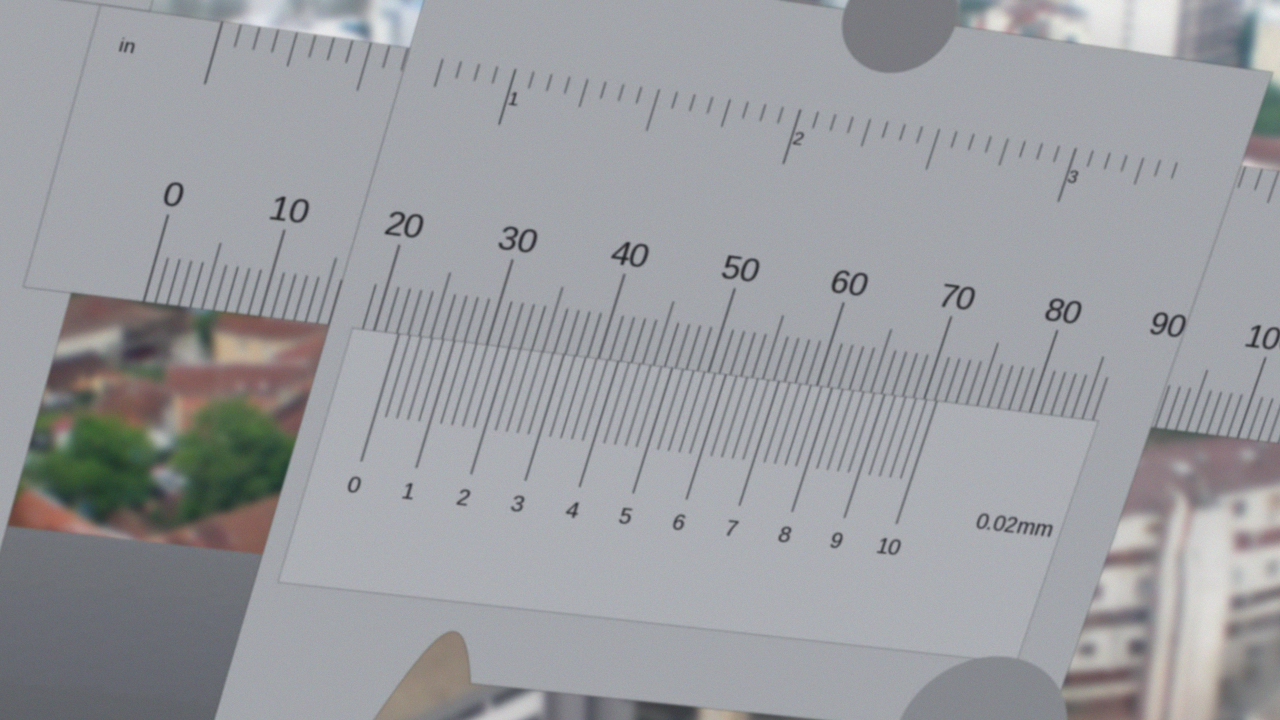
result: 22.2 mm
